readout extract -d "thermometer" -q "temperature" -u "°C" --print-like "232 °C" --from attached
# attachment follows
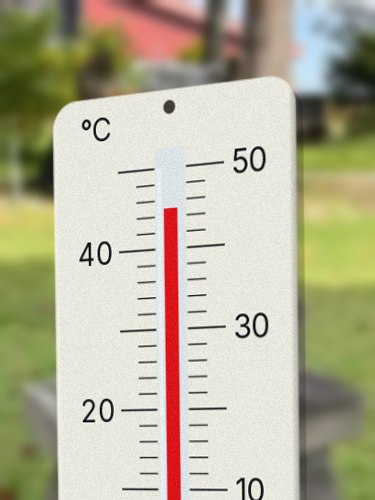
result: 45 °C
